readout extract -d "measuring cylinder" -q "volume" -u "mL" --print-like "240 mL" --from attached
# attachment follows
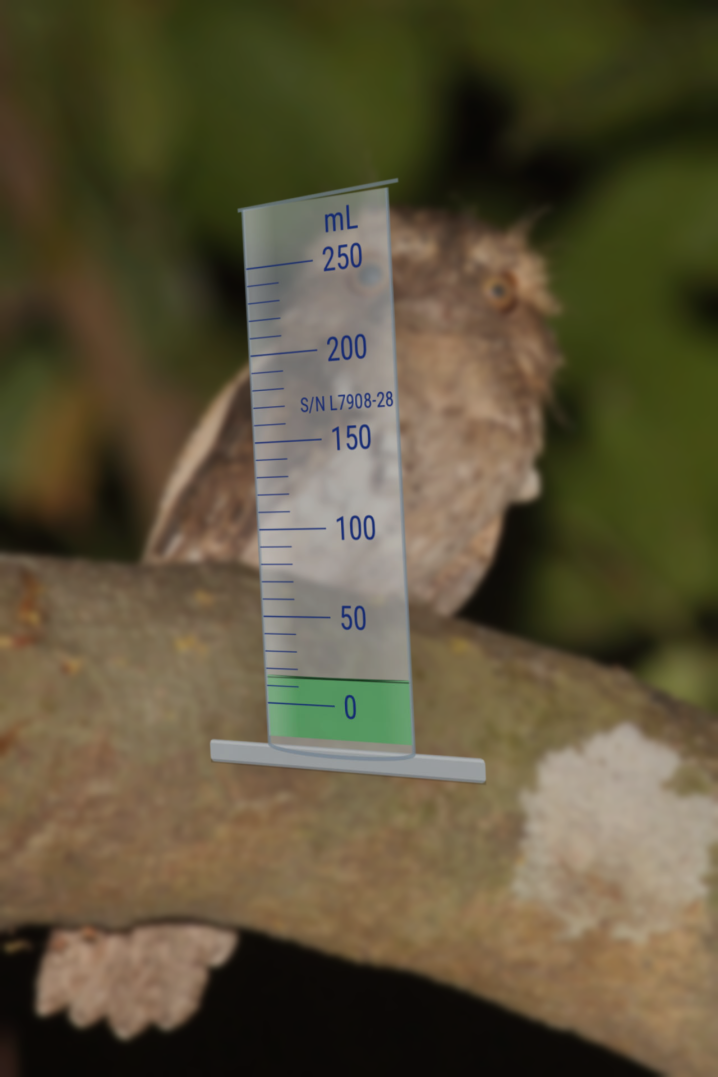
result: 15 mL
